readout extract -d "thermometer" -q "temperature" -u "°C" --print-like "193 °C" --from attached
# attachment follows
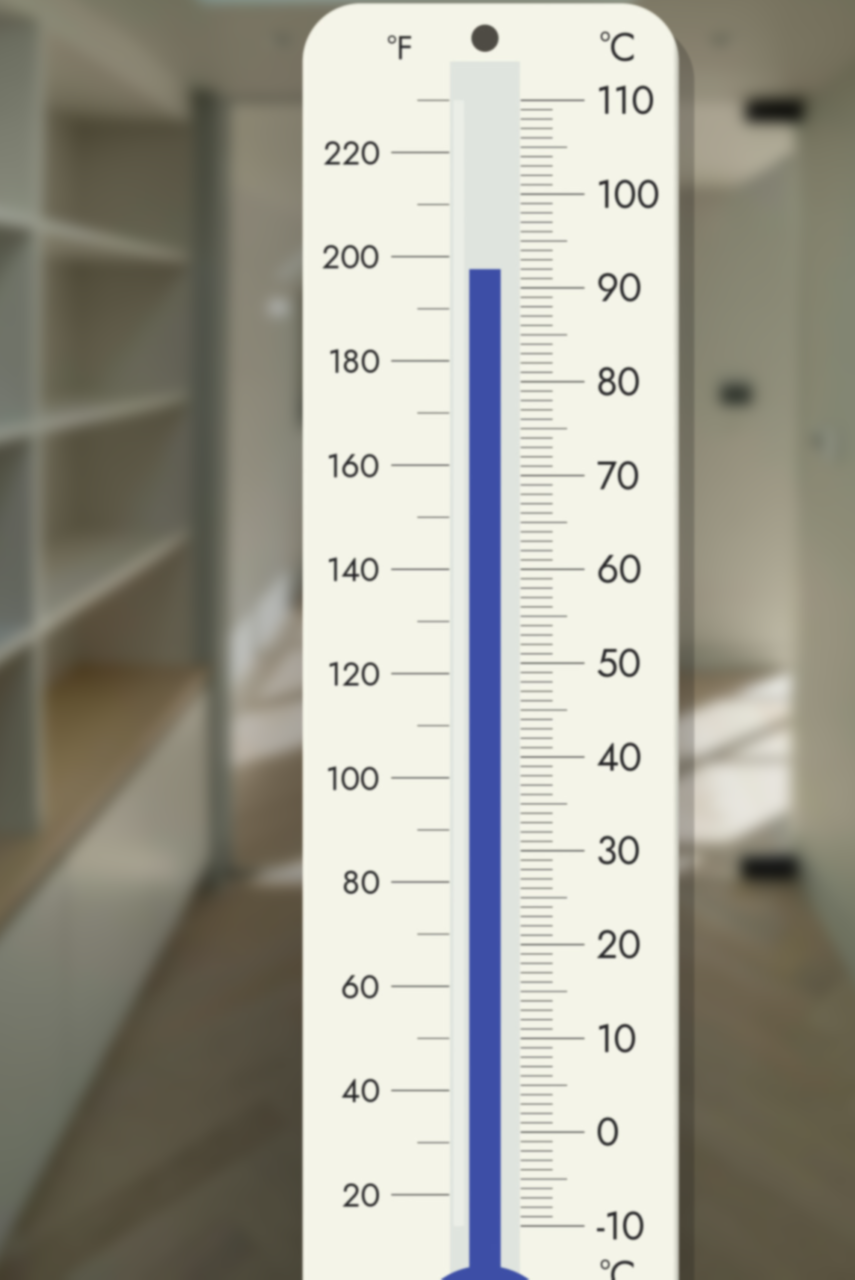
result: 92 °C
